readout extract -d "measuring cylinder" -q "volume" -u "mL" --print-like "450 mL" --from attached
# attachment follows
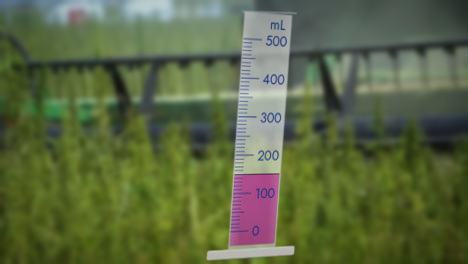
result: 150 mL
